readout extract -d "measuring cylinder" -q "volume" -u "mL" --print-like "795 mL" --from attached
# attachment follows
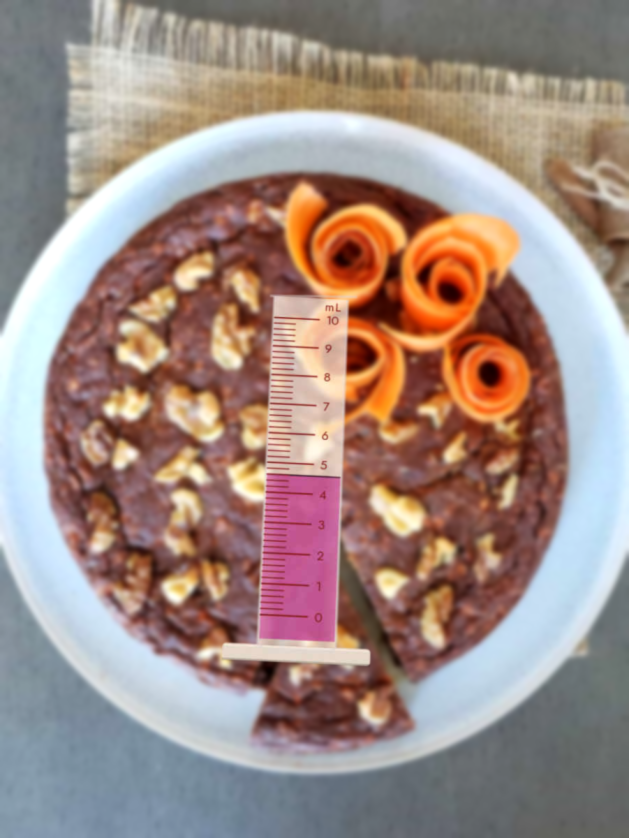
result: 4.6 mL
